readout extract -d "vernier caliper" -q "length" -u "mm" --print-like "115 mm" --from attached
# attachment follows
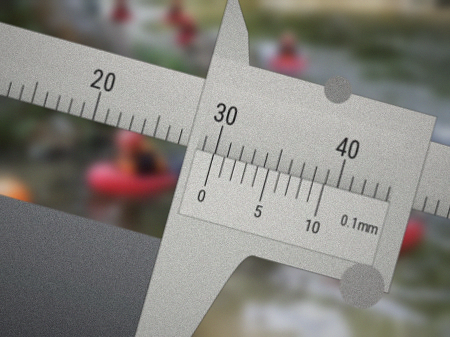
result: 29.9 mm
